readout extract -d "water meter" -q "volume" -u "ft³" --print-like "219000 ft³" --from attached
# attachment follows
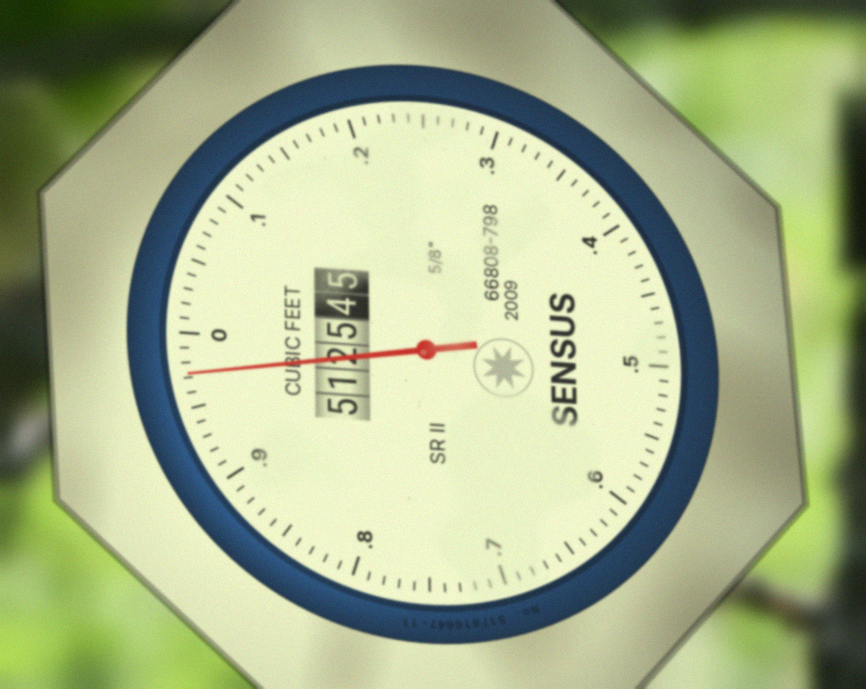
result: 512544.97 ft³
